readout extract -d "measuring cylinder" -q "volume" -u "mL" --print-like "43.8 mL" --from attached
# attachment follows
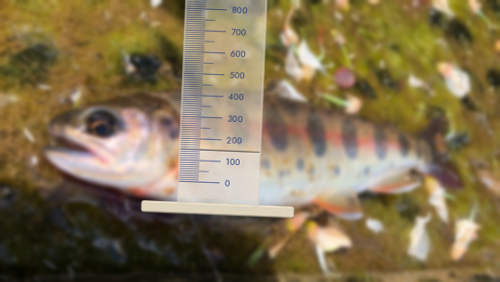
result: 150 mL
